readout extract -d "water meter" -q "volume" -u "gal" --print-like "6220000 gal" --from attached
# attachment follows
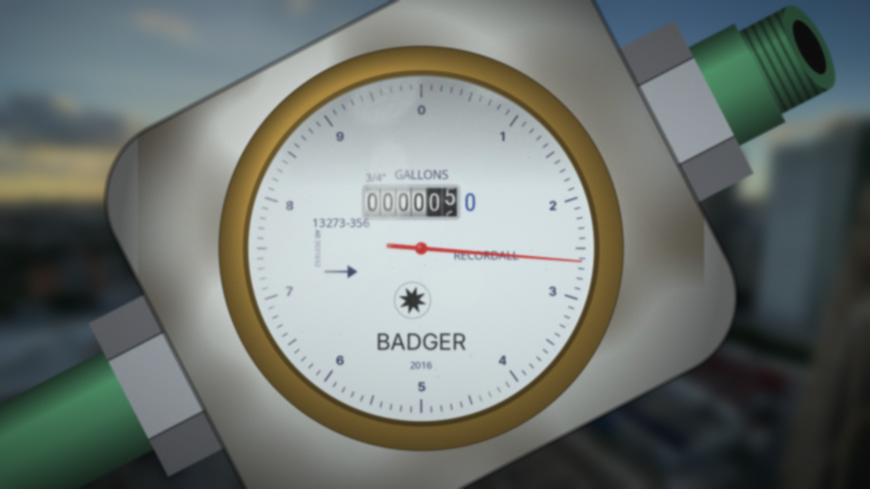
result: 52.6 gal
